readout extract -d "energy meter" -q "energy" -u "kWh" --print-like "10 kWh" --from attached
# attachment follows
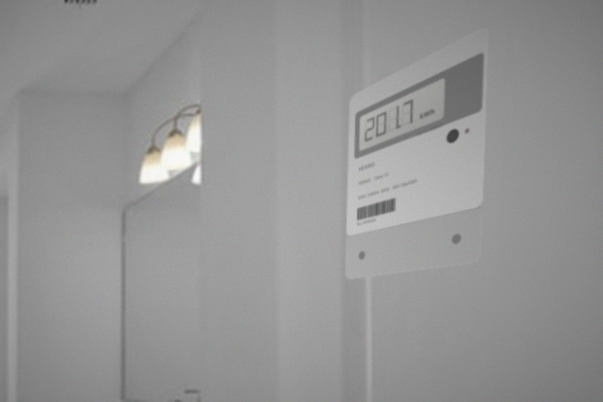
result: 201.7 kWh
